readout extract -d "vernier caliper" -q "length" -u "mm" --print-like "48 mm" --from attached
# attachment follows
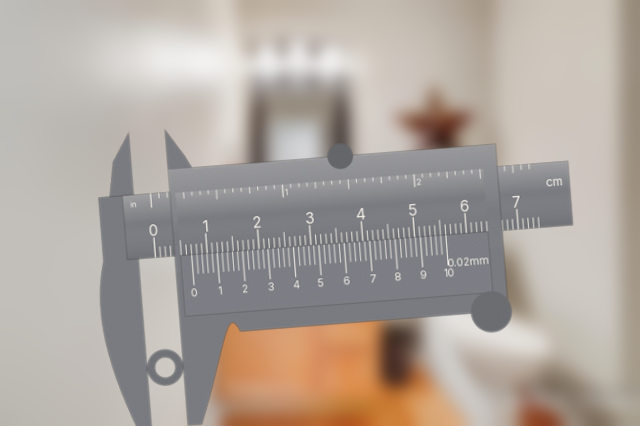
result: 7.0 mm
